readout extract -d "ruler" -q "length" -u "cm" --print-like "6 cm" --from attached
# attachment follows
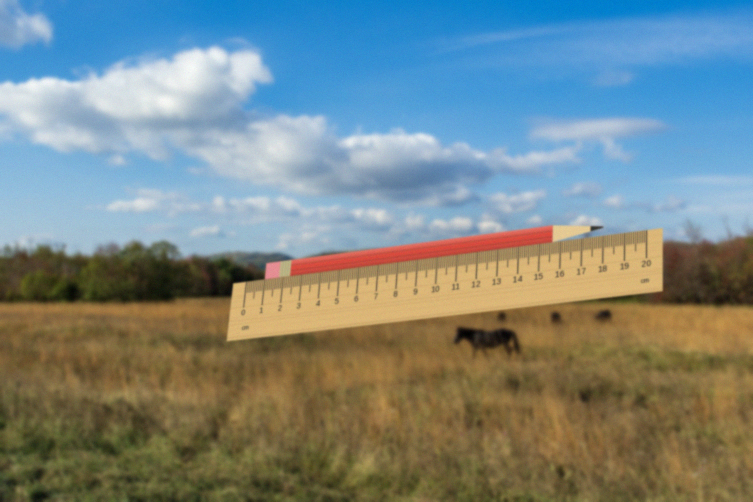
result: 17 cm
